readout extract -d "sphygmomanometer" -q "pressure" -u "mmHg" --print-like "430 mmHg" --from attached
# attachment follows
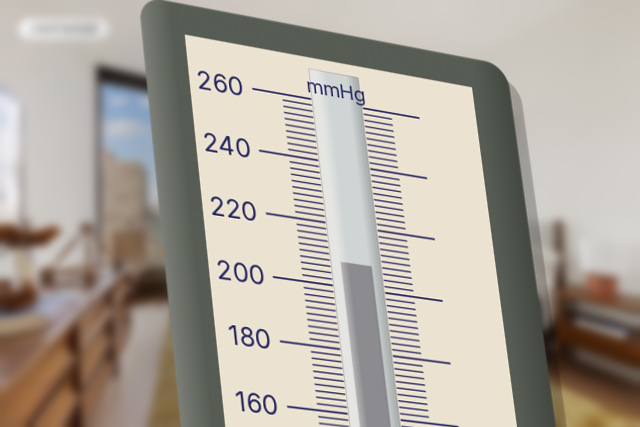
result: 208 mmHg
